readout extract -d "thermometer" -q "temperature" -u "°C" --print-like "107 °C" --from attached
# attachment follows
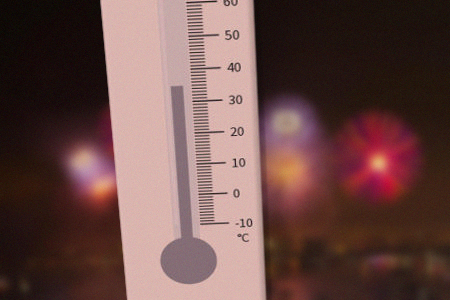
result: 35 °C
